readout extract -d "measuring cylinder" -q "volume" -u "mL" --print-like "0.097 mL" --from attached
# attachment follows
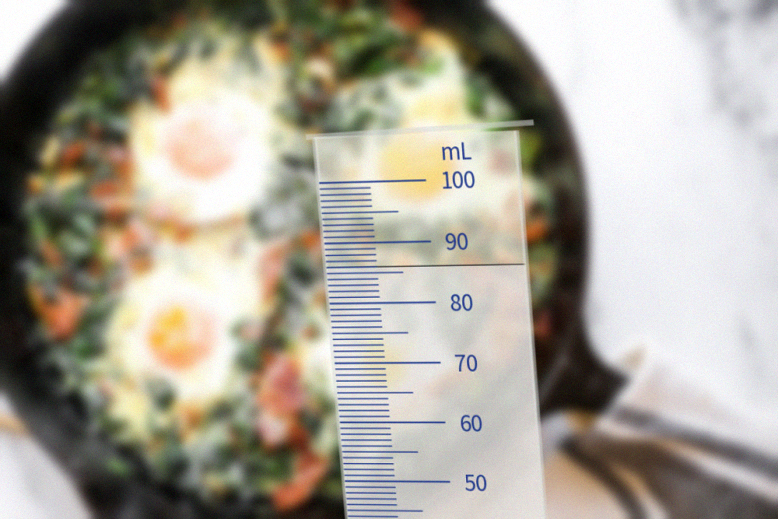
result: 86 mL
